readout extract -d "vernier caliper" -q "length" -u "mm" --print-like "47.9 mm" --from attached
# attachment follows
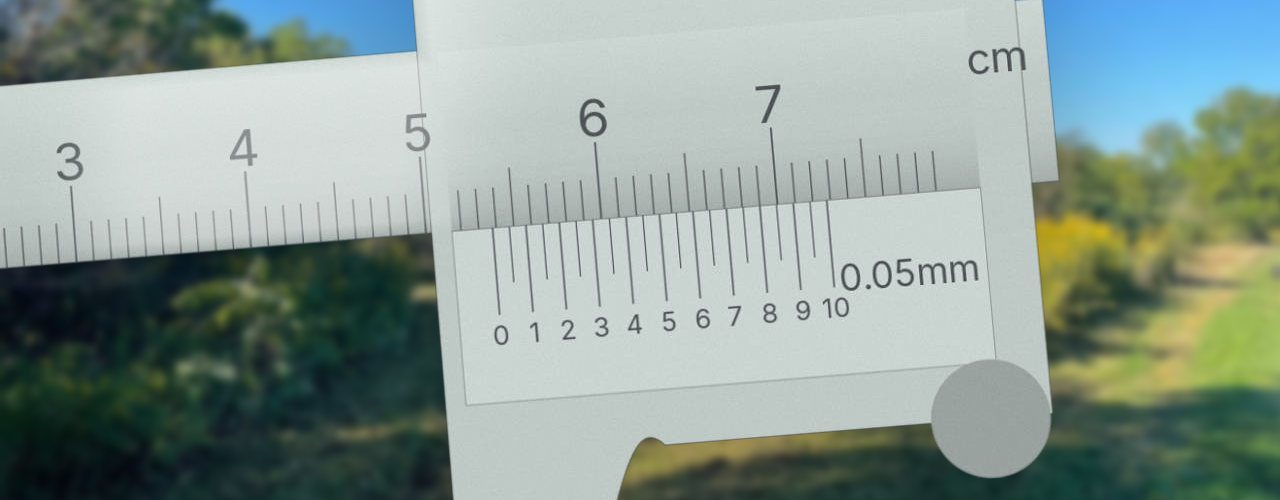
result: 53.8 mm
